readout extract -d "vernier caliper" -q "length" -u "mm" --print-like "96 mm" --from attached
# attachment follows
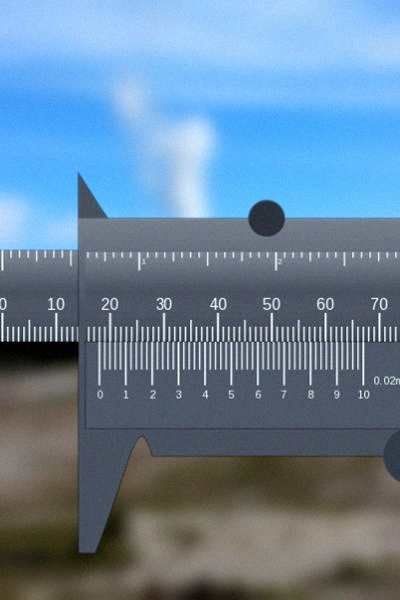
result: 18.0 mm
